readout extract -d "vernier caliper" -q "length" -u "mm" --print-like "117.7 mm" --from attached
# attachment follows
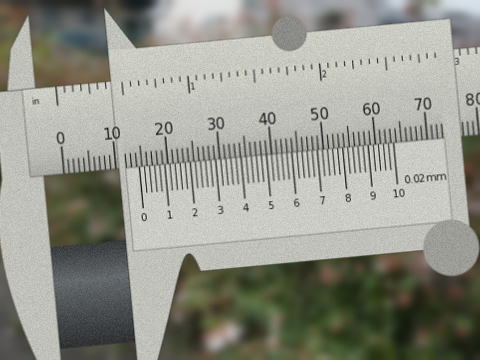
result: 14.5 mm
